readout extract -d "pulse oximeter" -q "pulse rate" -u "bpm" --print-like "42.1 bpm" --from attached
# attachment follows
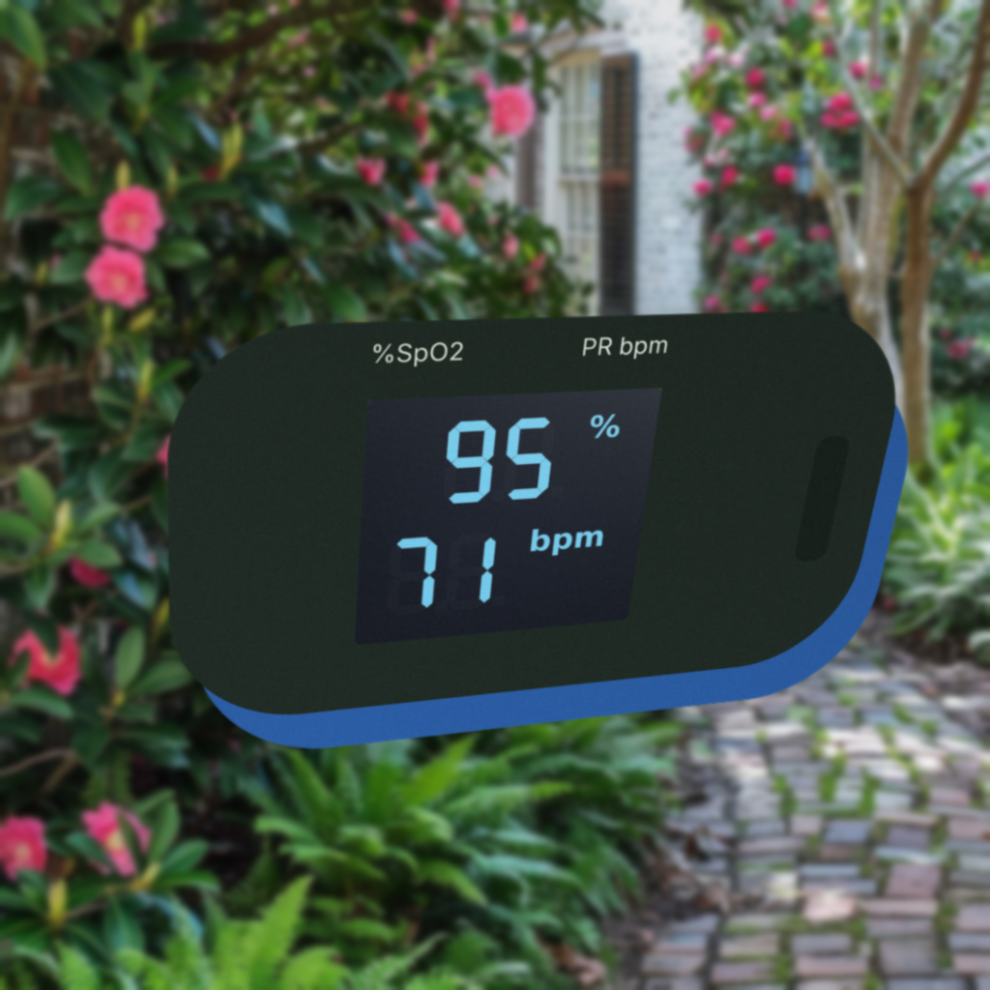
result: 71 bpm
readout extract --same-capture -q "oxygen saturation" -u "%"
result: 95 %
